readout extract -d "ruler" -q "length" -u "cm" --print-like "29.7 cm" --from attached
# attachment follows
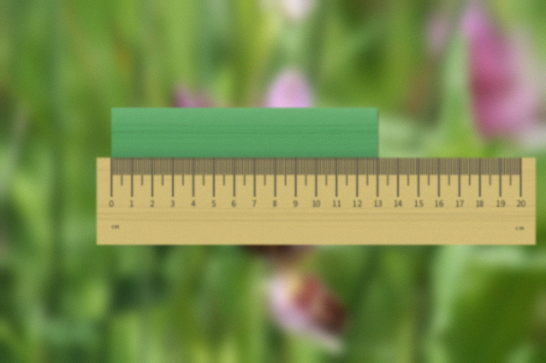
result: 13 cm
